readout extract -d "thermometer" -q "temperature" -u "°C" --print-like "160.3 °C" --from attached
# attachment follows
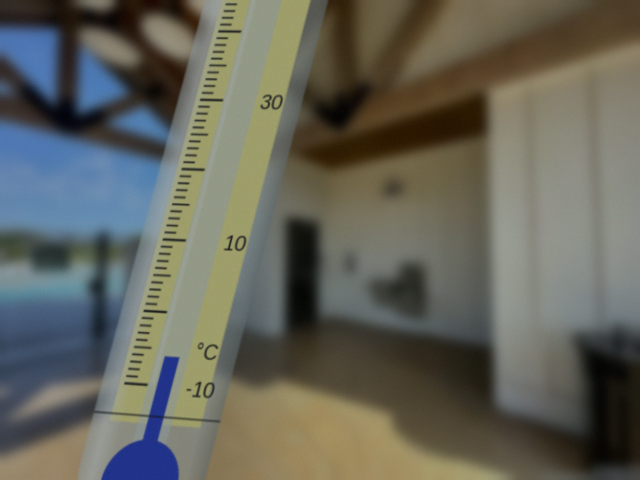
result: -6 °C
